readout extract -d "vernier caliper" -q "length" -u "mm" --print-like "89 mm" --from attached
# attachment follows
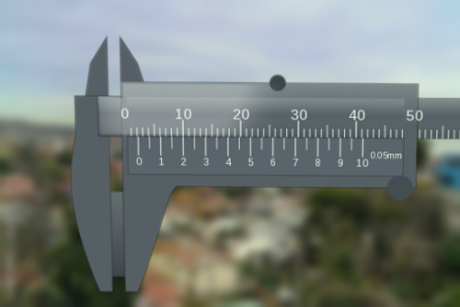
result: 2.2 mm
